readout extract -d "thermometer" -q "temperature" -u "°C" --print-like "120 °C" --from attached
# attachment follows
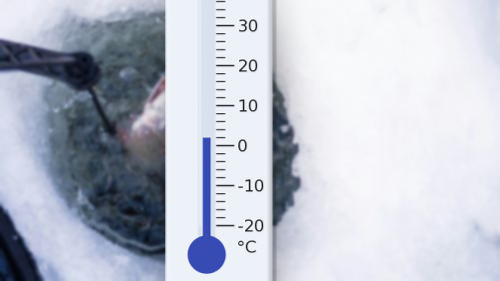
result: 2 °C
